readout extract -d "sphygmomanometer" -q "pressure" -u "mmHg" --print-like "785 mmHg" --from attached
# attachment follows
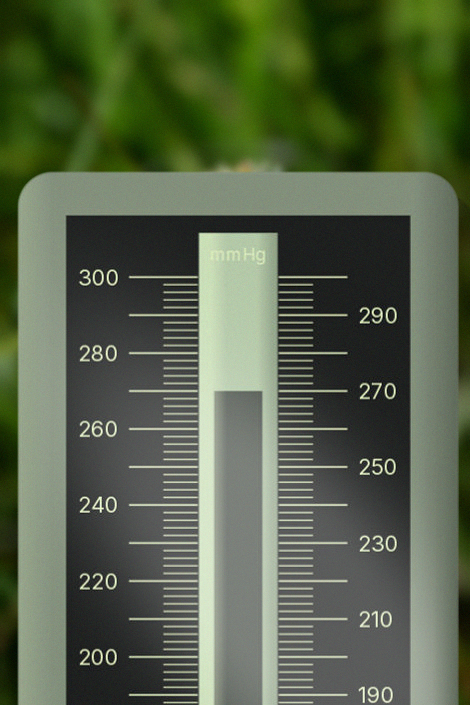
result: 270 mmHg
